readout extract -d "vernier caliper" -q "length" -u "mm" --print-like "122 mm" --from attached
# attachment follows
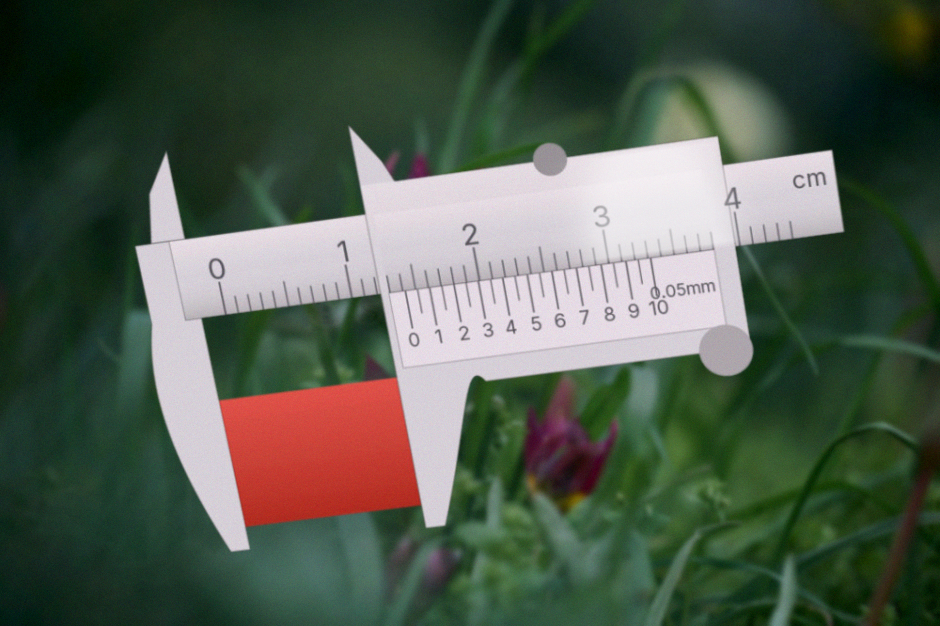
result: 14.2 mm
